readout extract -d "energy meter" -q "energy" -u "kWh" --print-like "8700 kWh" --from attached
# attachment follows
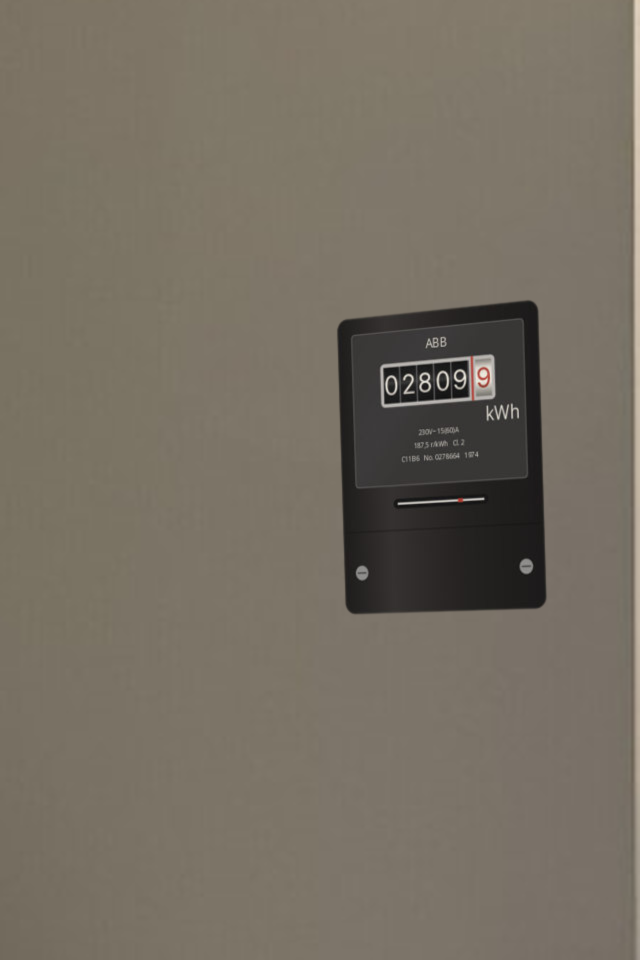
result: 2809.9 kWh
